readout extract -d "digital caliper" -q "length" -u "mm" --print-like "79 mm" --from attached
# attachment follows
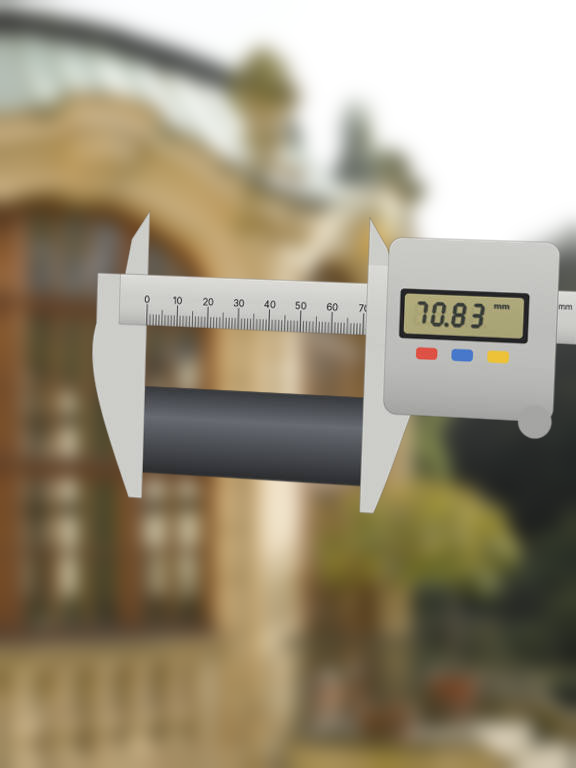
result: 70.83 mm
